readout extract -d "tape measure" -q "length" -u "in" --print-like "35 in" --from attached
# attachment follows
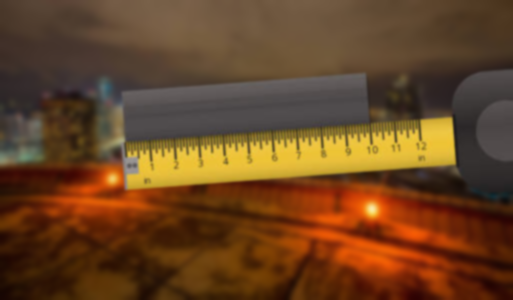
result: 10 in
